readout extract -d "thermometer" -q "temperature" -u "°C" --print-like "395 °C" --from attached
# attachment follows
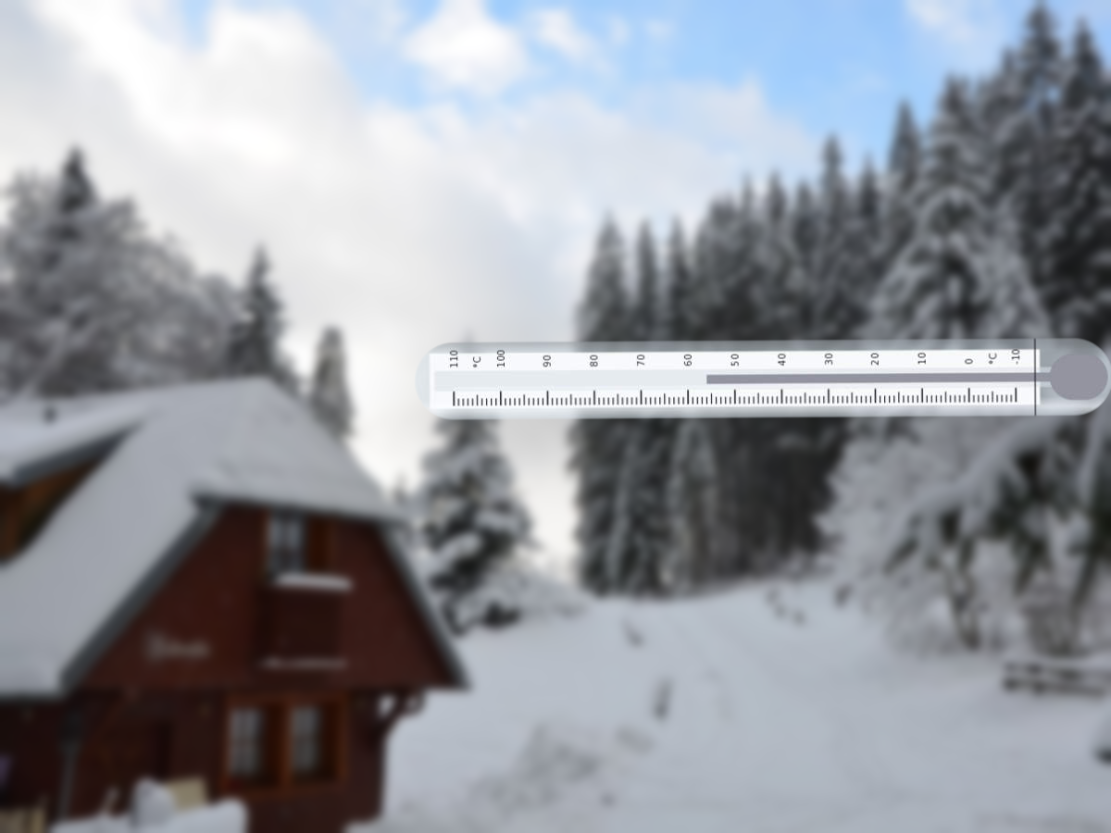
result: 56 °C
